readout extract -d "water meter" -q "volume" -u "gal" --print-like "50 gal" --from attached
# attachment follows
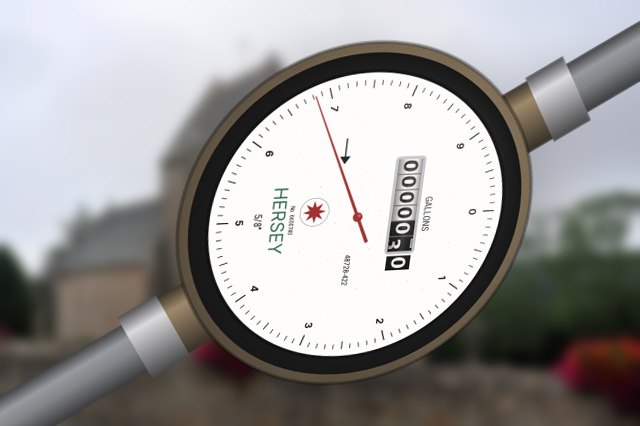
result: 26.8 gal
